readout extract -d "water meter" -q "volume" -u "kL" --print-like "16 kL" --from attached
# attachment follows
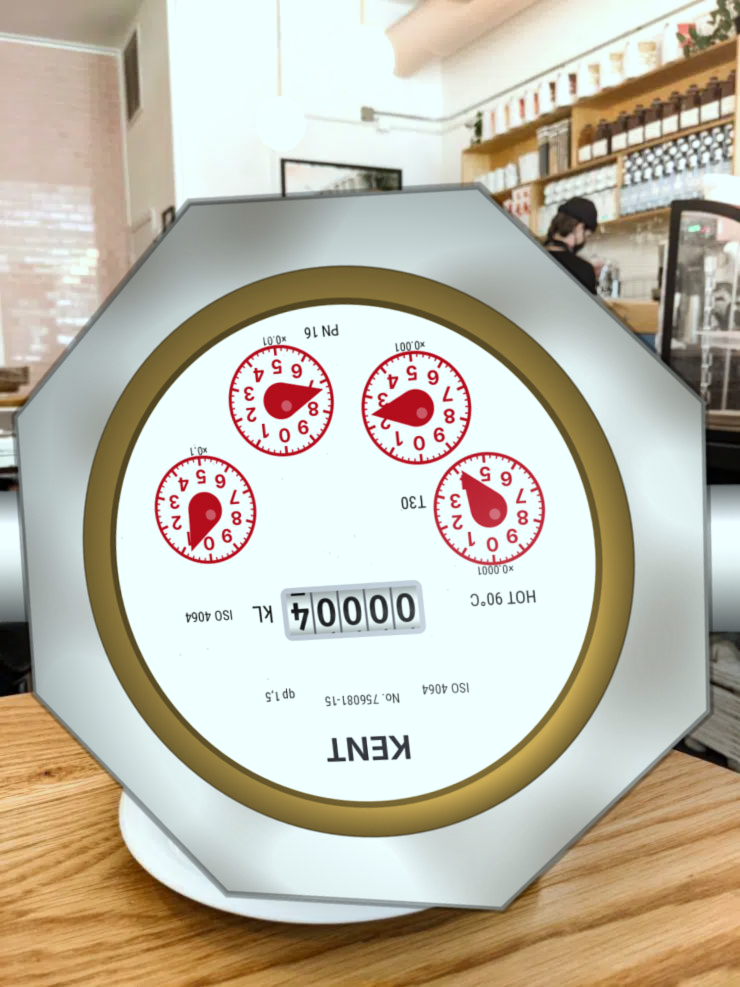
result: 4.0724 kL
